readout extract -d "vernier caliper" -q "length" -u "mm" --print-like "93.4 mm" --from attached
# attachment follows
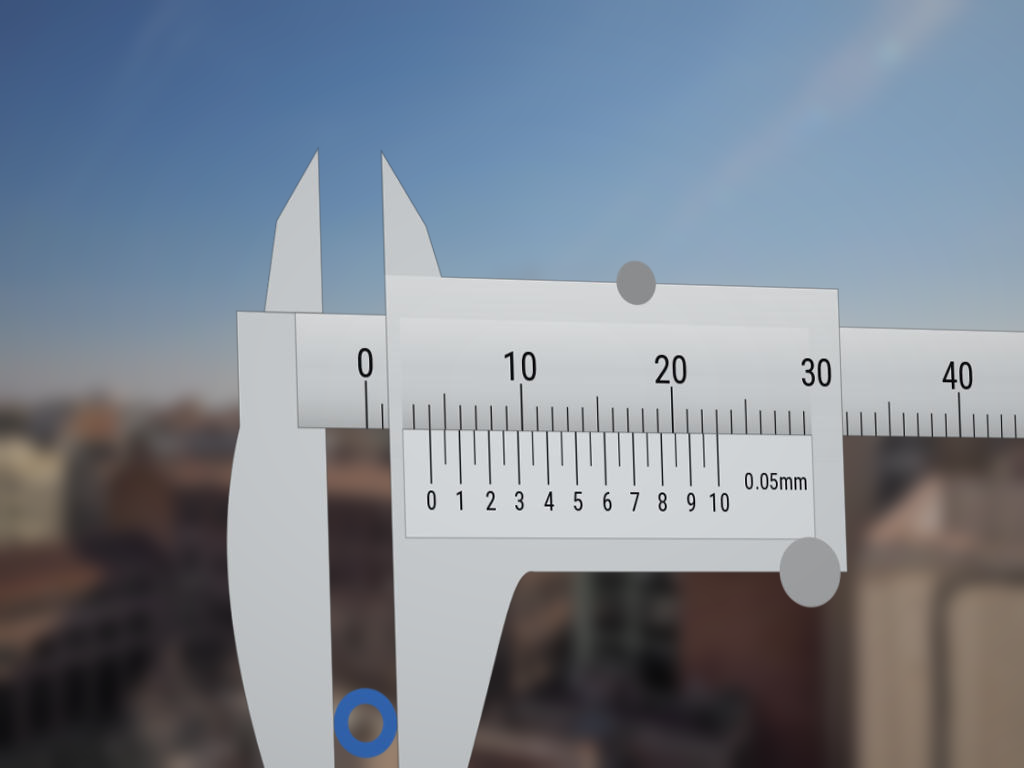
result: 4.0 mm
